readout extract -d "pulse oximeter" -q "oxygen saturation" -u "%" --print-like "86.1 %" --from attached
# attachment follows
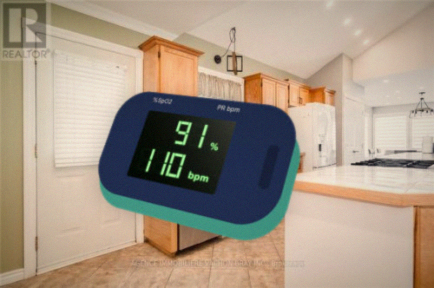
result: 91 %
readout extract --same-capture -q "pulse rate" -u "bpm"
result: 110 bpm
